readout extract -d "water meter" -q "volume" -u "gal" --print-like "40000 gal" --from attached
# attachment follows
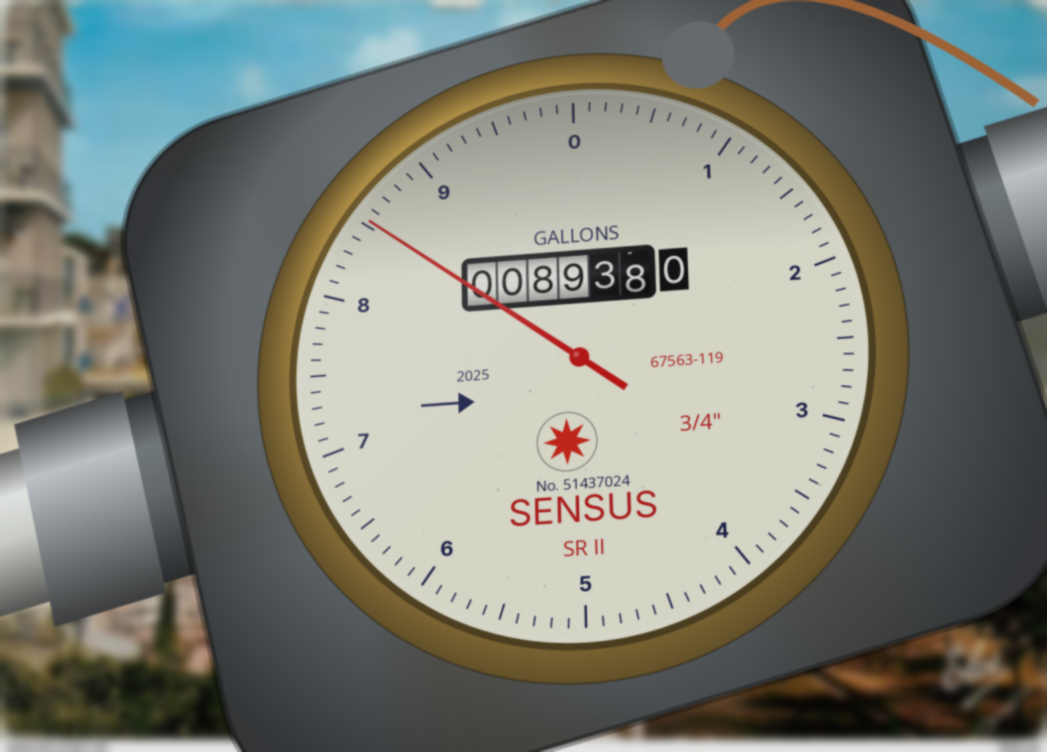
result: 89378.5 gal
